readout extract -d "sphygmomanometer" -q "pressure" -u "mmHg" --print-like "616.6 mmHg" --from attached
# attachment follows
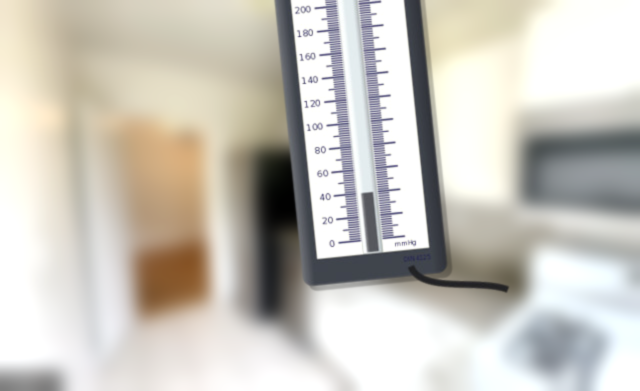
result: 40 mmHg
